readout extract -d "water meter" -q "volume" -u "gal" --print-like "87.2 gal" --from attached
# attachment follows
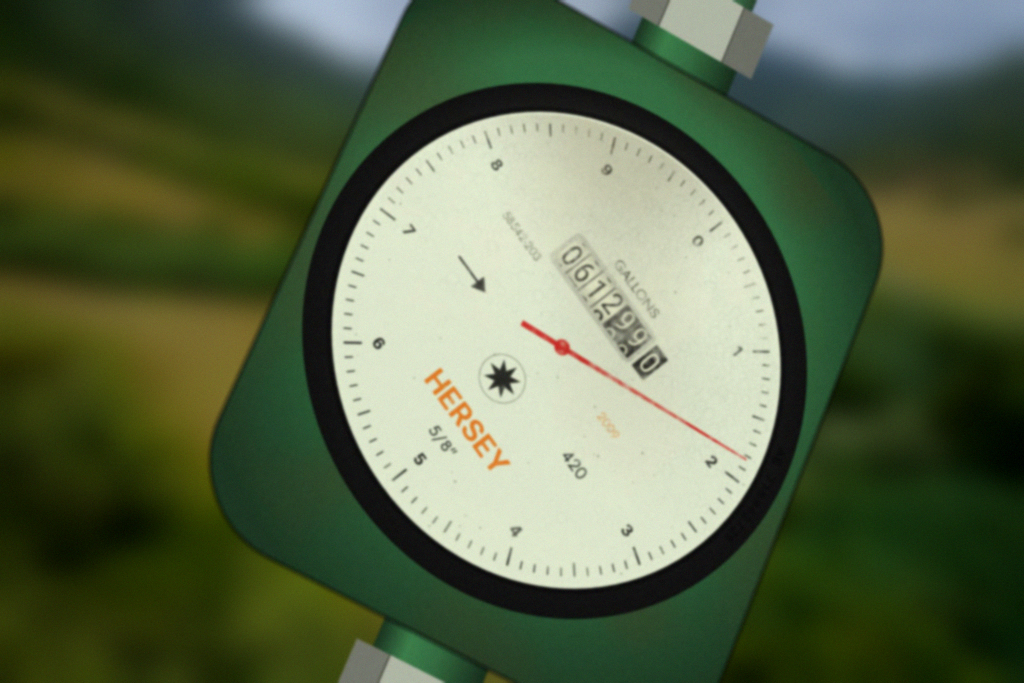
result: 612991.8 gal
